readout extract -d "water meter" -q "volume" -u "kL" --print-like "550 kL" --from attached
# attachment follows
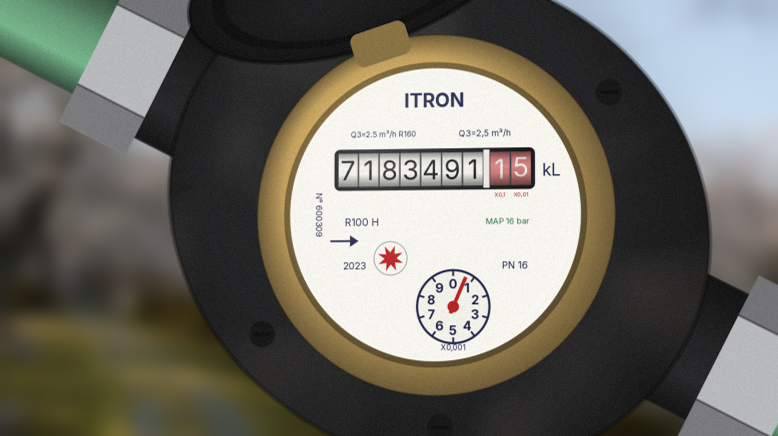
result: 7183491.150 kL
